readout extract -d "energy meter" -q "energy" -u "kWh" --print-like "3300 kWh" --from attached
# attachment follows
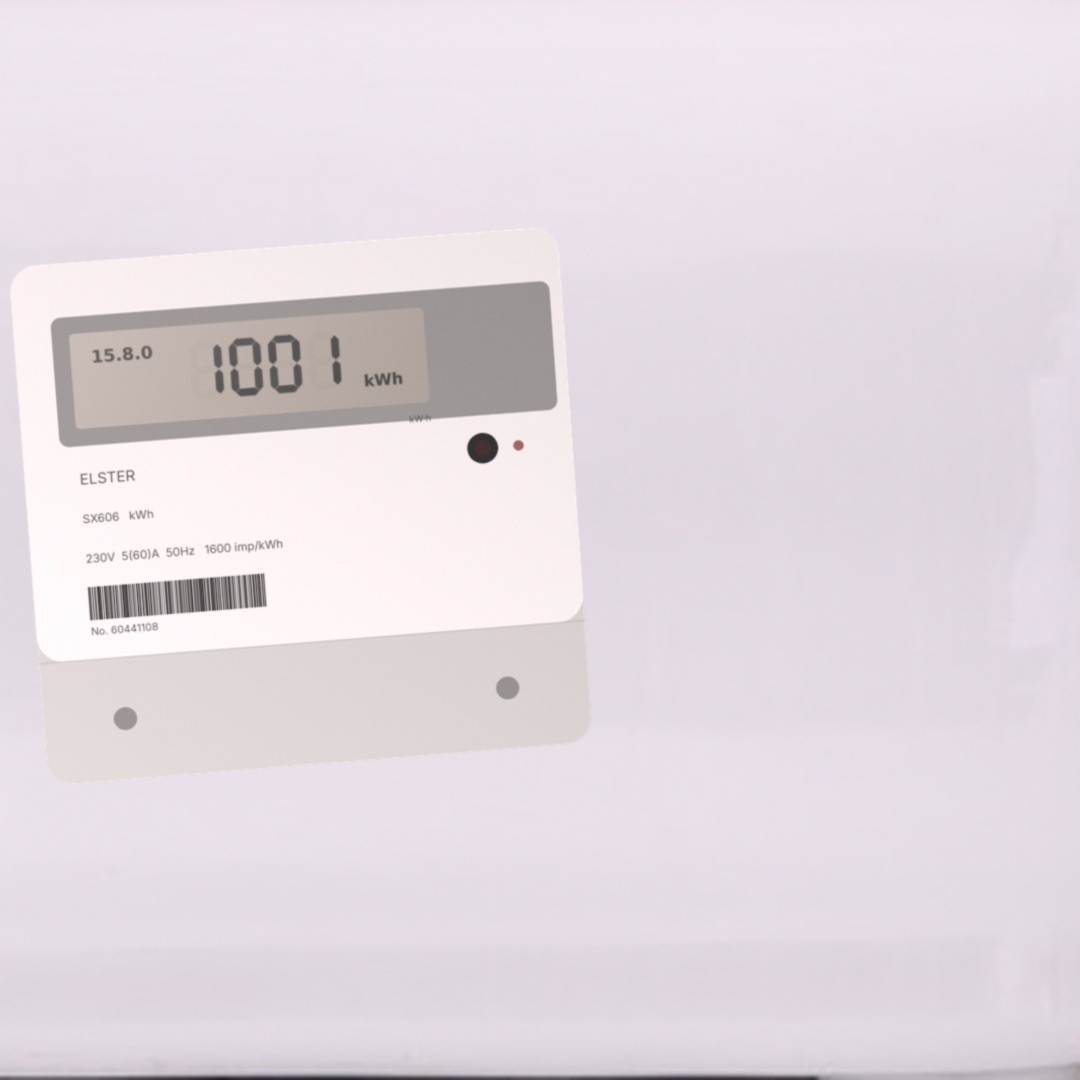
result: 1001 kWh
